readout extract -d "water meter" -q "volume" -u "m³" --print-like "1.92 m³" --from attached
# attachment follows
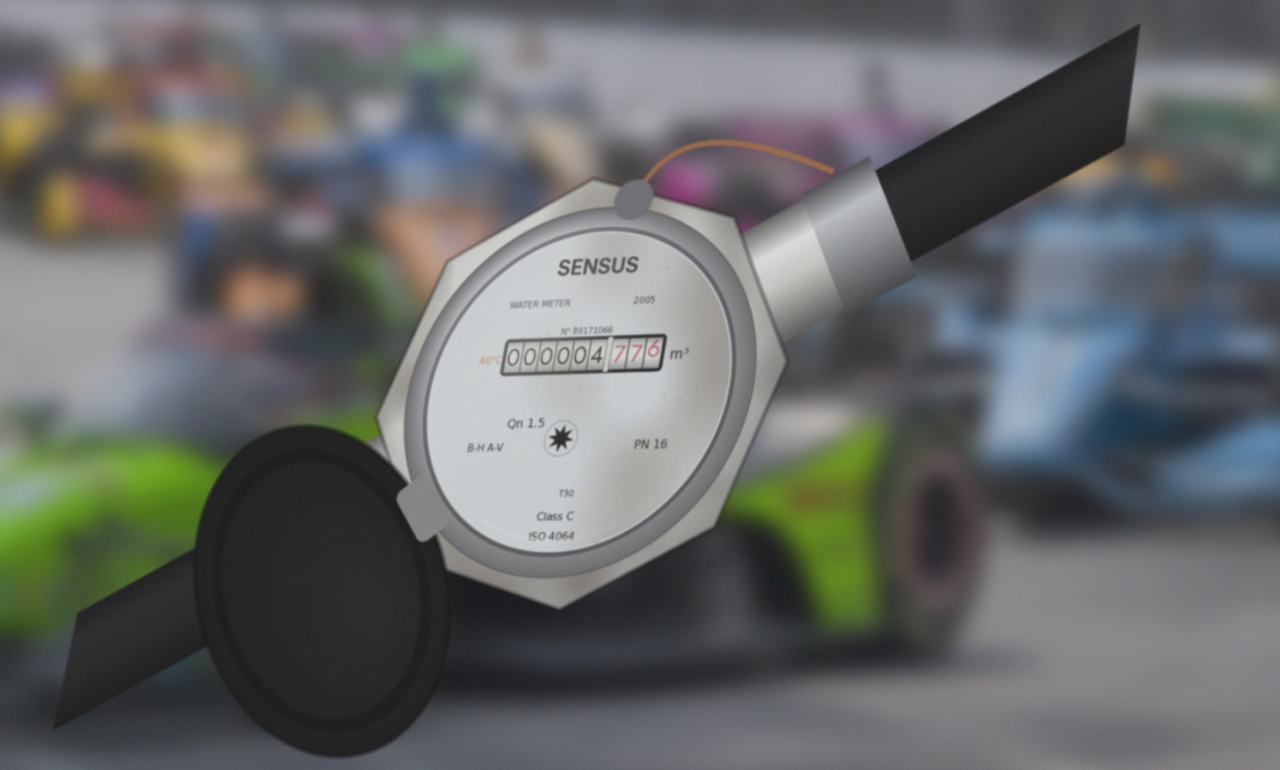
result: 4.776 m³
